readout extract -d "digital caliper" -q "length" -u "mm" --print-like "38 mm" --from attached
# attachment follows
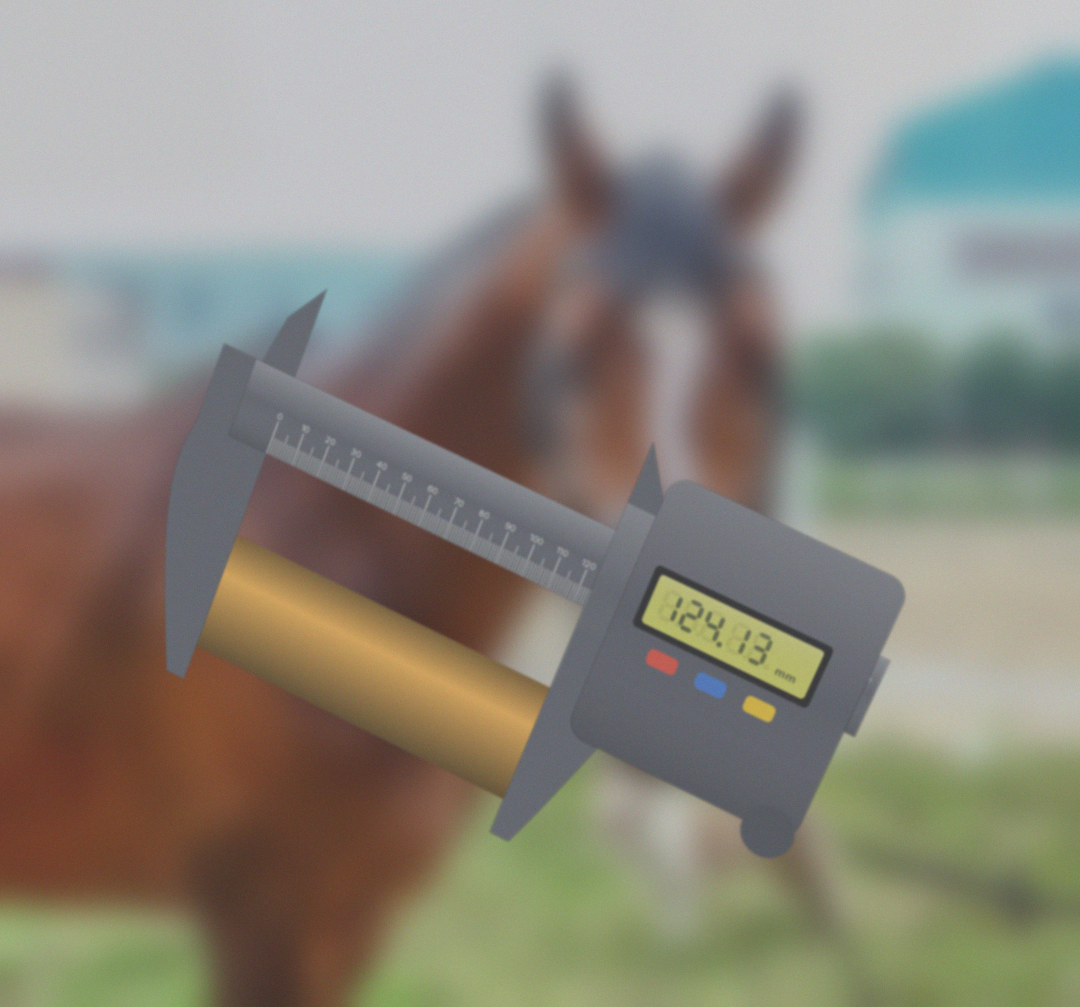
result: 124.13 mm
